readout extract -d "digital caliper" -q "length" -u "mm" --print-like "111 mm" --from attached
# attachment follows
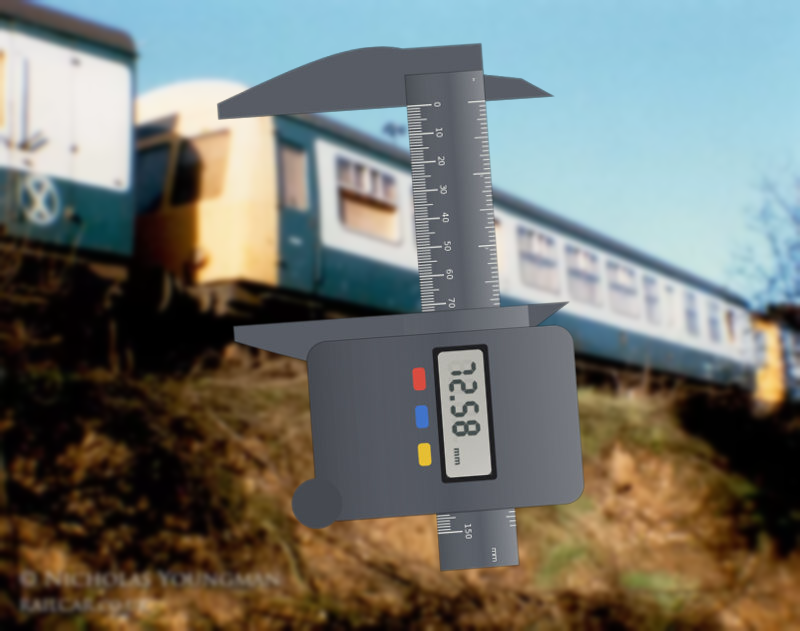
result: 72.58 mm
